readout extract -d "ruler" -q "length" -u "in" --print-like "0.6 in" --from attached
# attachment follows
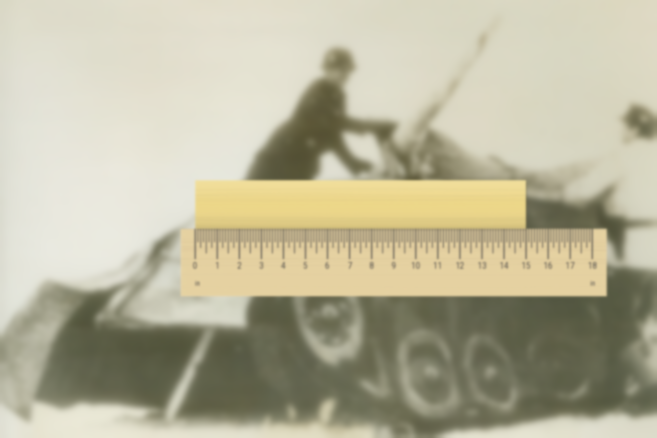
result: 15 in
